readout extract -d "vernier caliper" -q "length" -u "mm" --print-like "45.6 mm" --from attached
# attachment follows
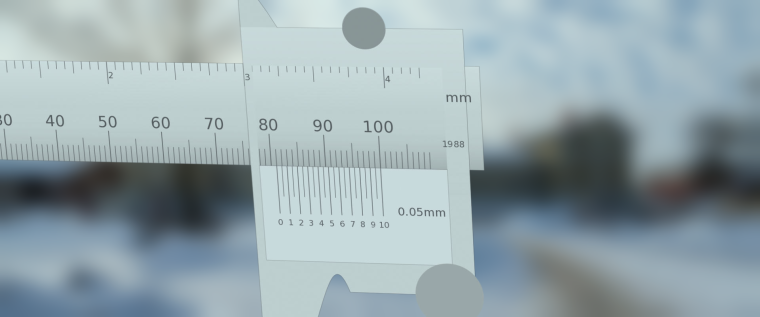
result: 81.0 mm
